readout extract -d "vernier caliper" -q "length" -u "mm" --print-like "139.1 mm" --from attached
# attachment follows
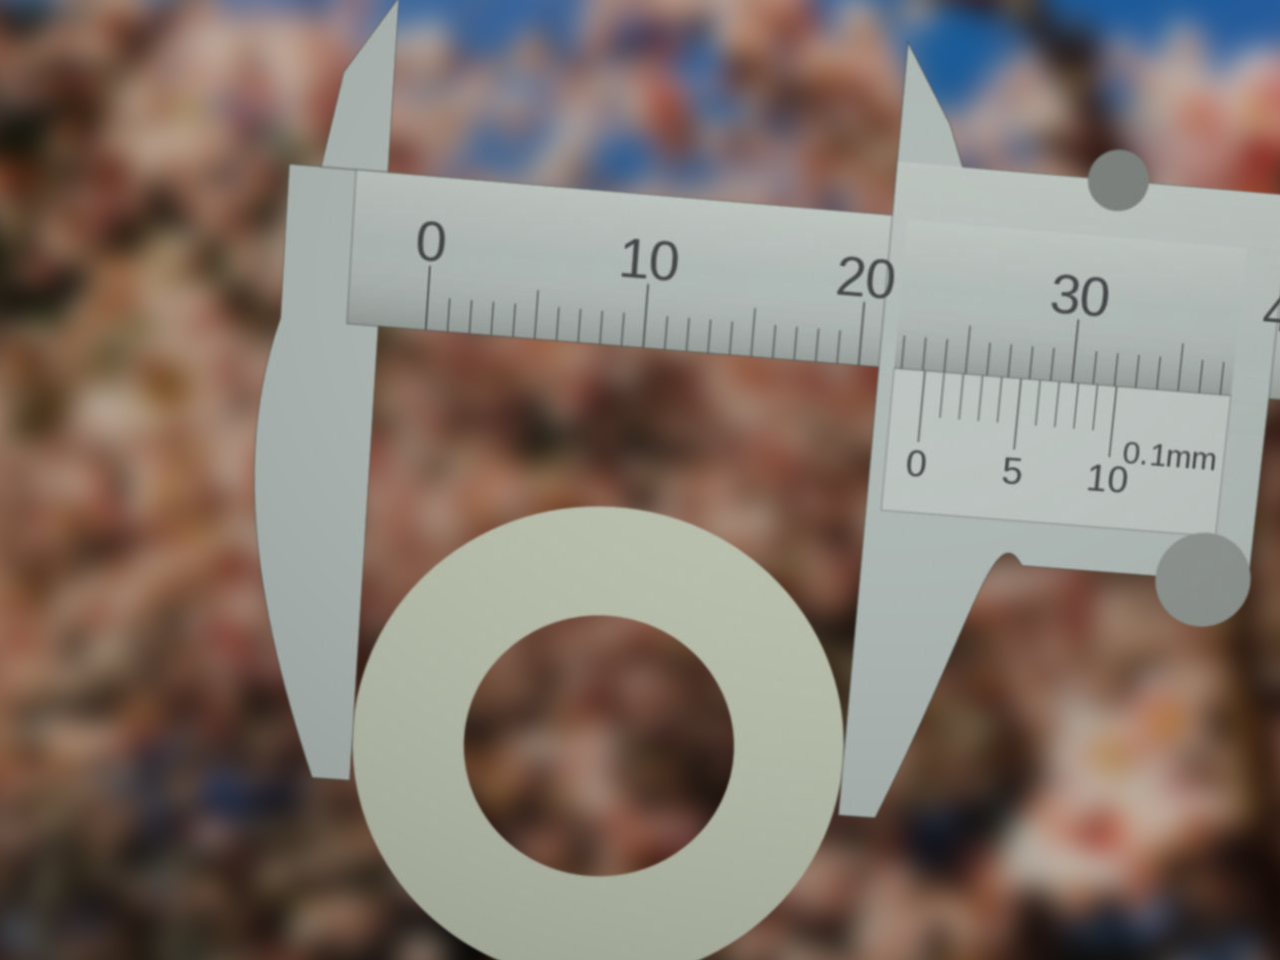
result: 23.1 mm
